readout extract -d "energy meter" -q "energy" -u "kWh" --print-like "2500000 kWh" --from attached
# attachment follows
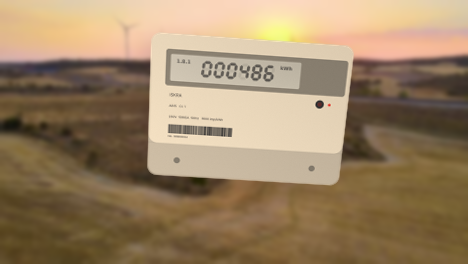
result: 486 kWh
